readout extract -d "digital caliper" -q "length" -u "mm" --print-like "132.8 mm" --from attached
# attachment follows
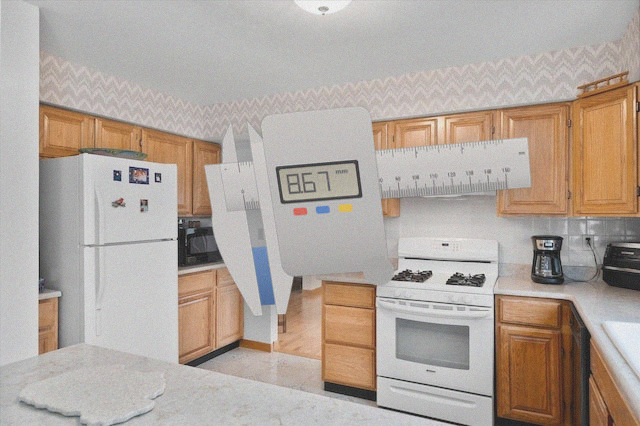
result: 8.67 mm
